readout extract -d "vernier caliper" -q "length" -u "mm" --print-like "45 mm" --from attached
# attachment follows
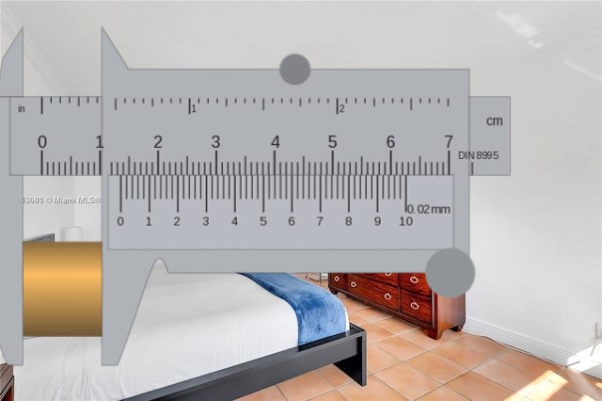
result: 13.6 mm
